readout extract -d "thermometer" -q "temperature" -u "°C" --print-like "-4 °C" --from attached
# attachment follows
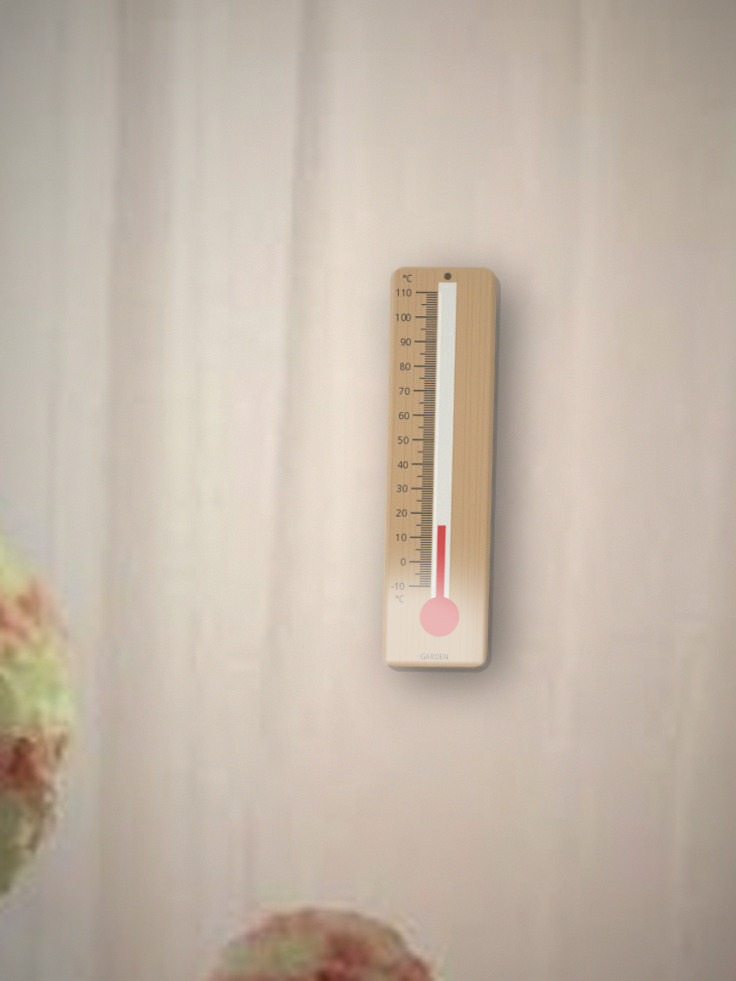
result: 15 °C
